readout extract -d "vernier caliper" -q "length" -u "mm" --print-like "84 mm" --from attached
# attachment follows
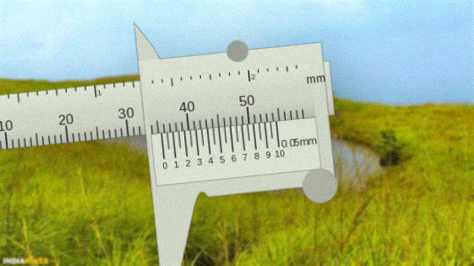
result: 35.5 mm
